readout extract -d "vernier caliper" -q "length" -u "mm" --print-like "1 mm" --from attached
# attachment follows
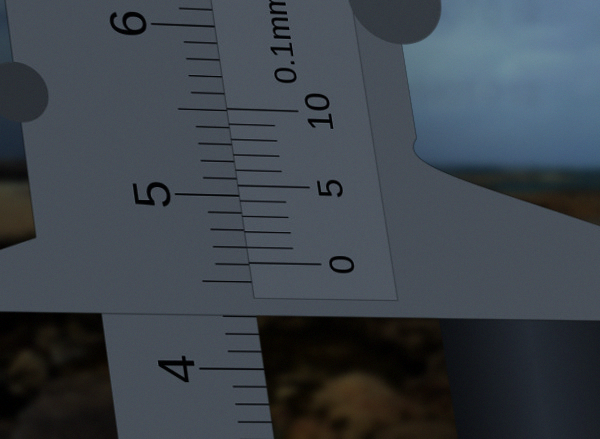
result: 46.1 mm
